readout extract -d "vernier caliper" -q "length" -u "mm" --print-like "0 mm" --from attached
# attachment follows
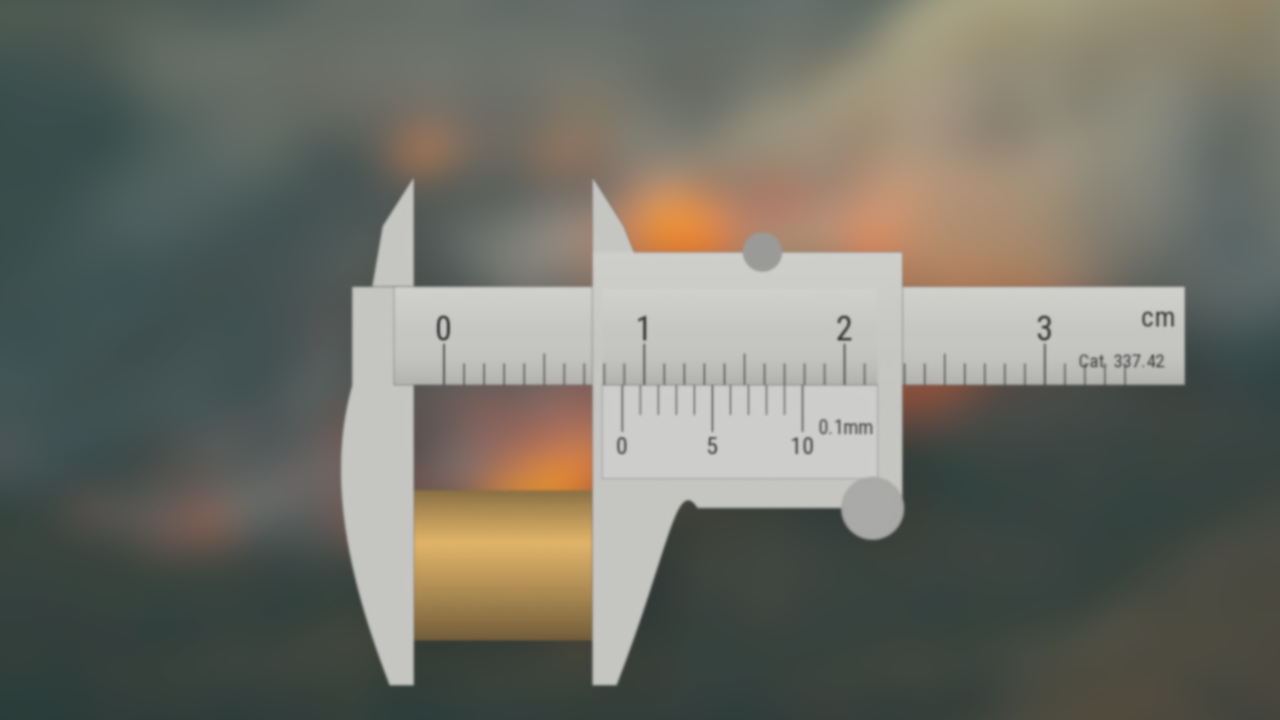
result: 8.9 mm
